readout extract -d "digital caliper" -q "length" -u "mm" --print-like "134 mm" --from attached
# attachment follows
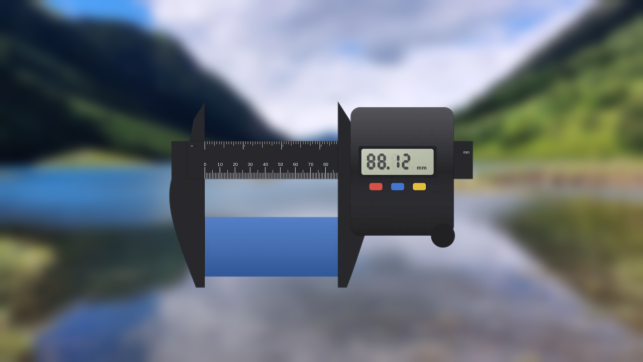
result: 88.12 mm
